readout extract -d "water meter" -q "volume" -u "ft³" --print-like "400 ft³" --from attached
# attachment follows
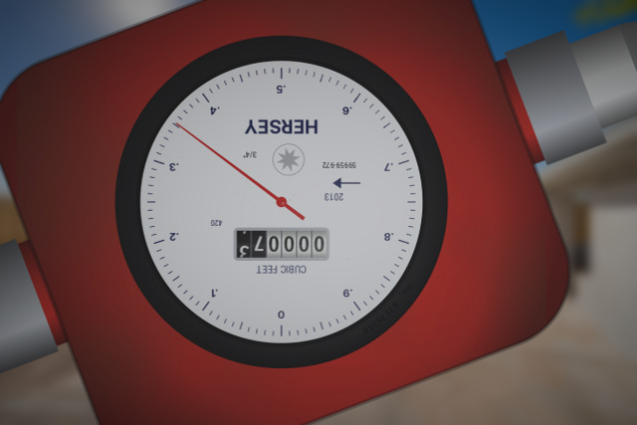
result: 73.35 ft³
